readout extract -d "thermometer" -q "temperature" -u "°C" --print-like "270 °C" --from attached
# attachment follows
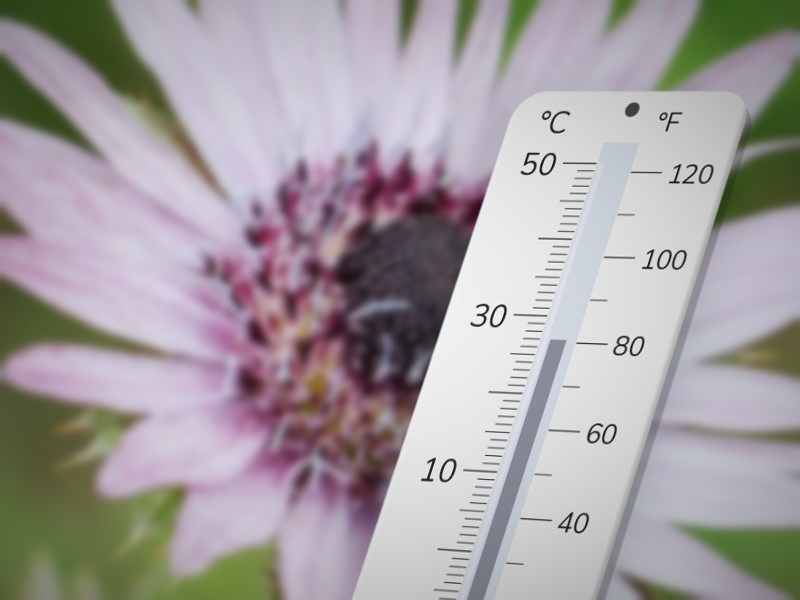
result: 27 °C
